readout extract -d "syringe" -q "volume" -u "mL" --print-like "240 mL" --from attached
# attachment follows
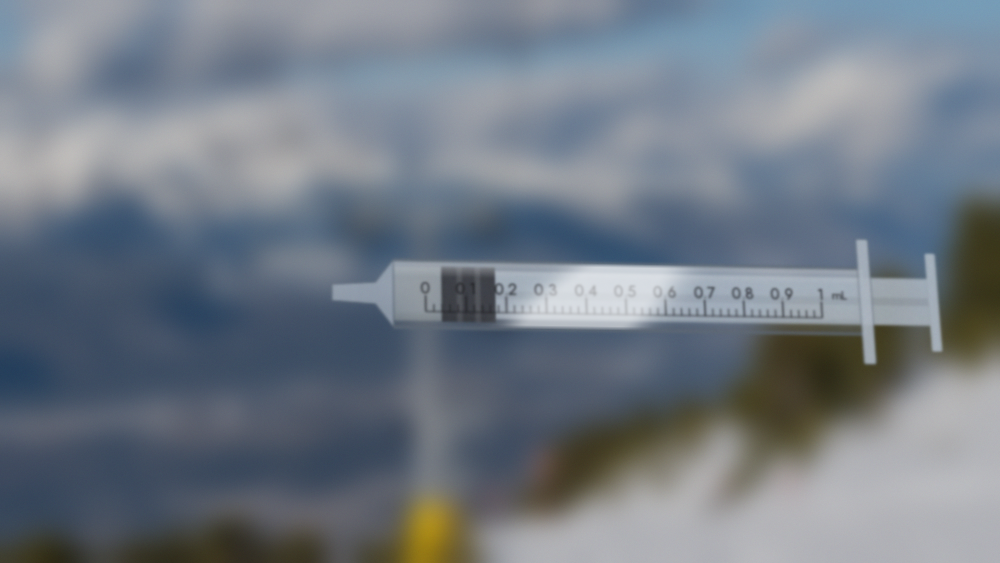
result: 0.04 mL
